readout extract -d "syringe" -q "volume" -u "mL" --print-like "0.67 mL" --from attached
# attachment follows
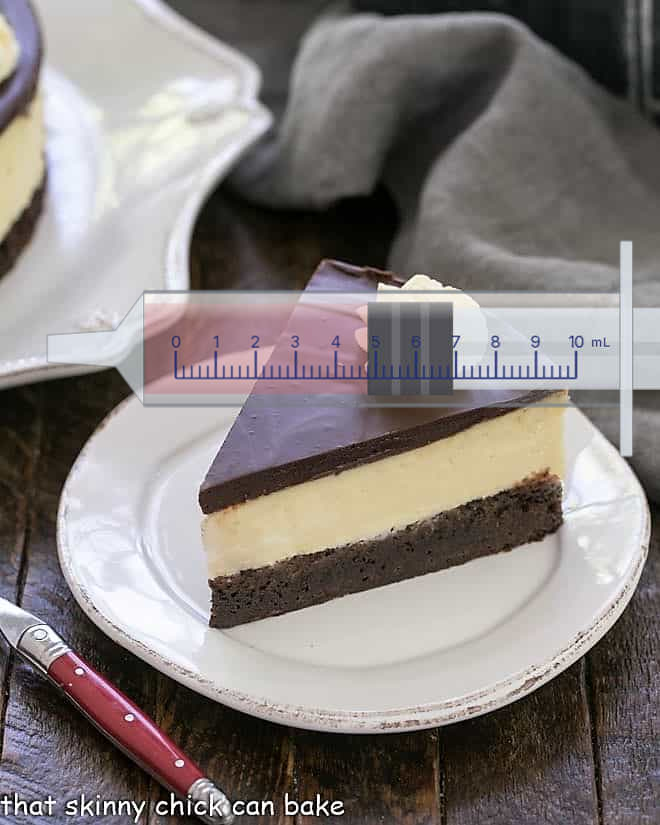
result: 4.8 mL
